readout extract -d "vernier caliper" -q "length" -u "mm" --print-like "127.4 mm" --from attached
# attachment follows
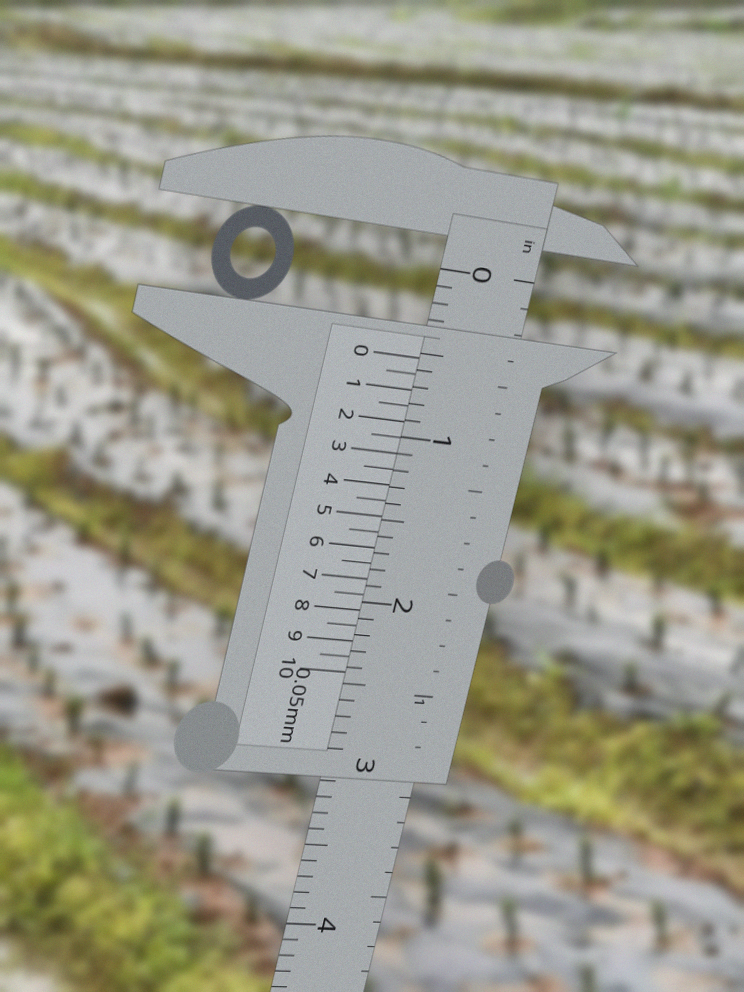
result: 5.3 mm
